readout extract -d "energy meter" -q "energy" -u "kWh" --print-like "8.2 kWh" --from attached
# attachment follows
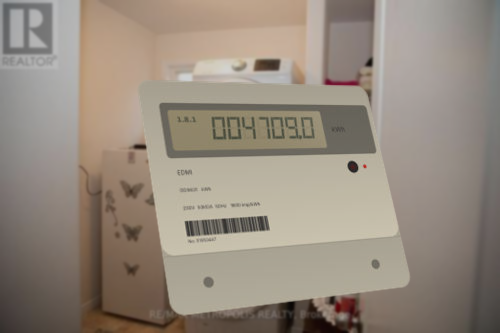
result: 4709.0 kWh
